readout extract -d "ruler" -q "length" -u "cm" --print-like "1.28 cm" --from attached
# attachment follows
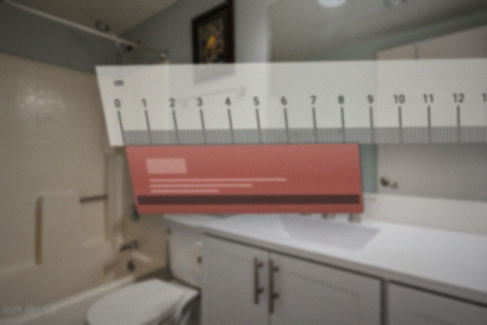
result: 8.5 cm
